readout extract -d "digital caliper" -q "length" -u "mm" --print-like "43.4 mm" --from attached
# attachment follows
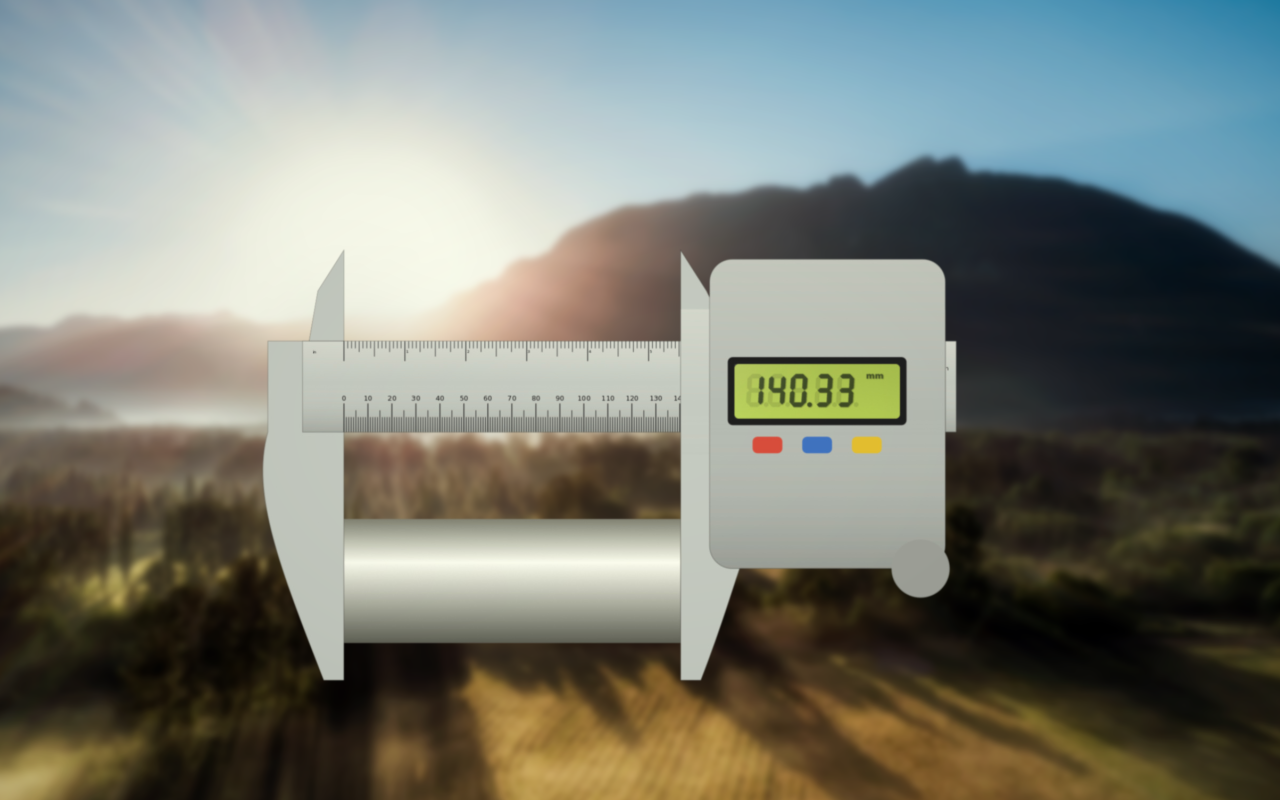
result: 140.33 mm
